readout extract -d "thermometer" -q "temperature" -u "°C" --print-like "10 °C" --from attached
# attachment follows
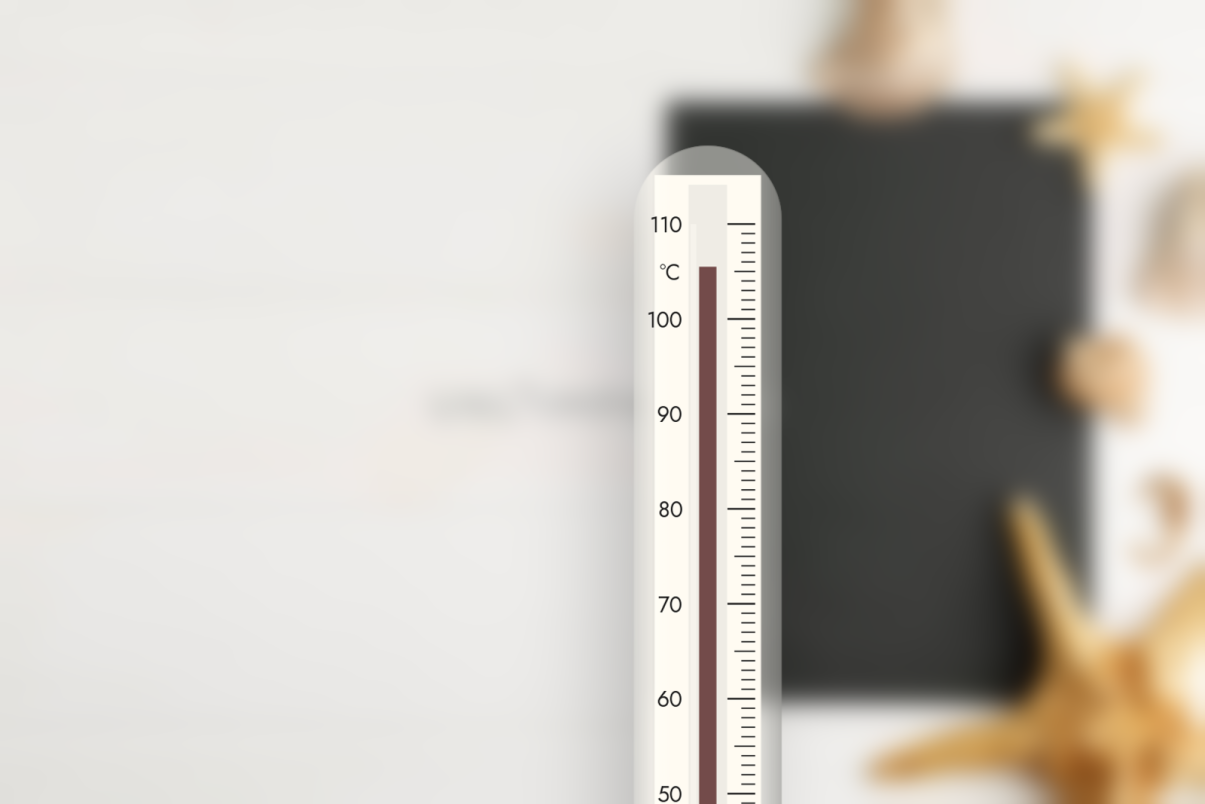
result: 105.5 °C
